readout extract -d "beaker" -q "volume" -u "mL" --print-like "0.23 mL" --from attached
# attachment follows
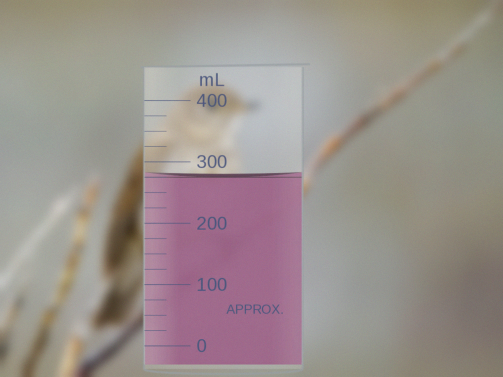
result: 275 mL
